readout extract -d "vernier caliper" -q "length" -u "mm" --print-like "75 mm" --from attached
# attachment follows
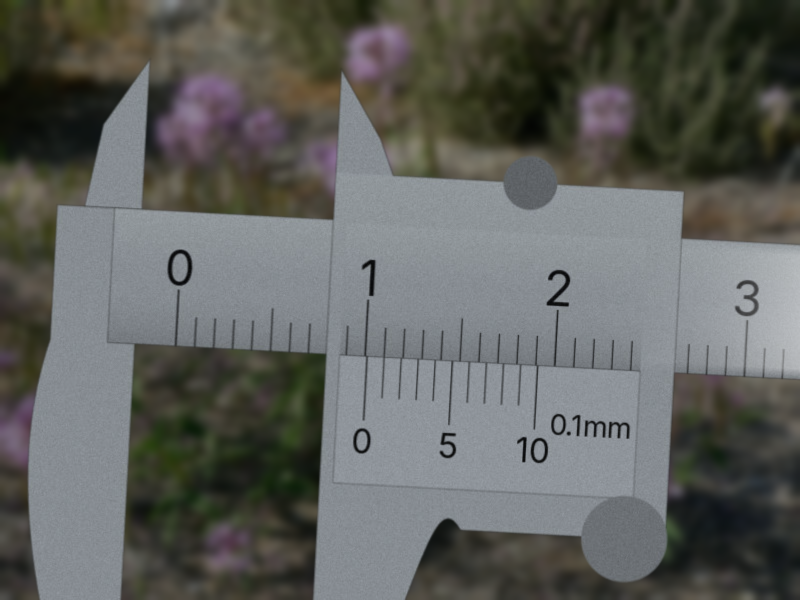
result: 10.1 mm
